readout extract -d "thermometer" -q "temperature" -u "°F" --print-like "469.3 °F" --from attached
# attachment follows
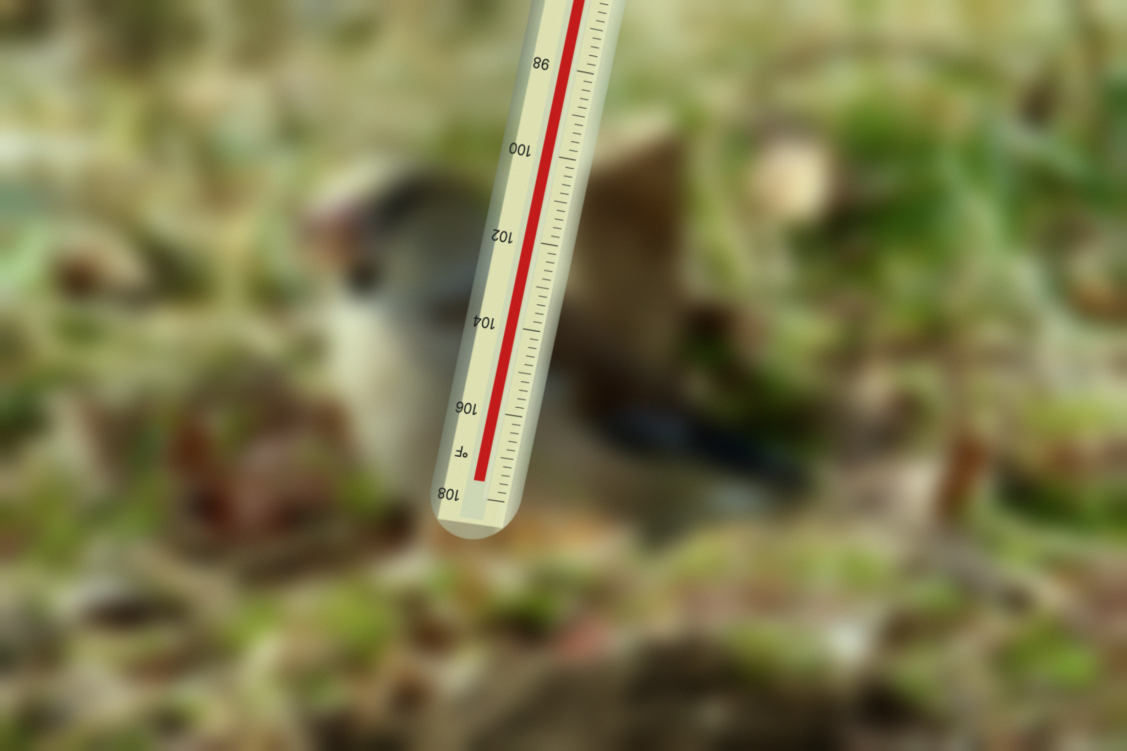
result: 107.6 °F
